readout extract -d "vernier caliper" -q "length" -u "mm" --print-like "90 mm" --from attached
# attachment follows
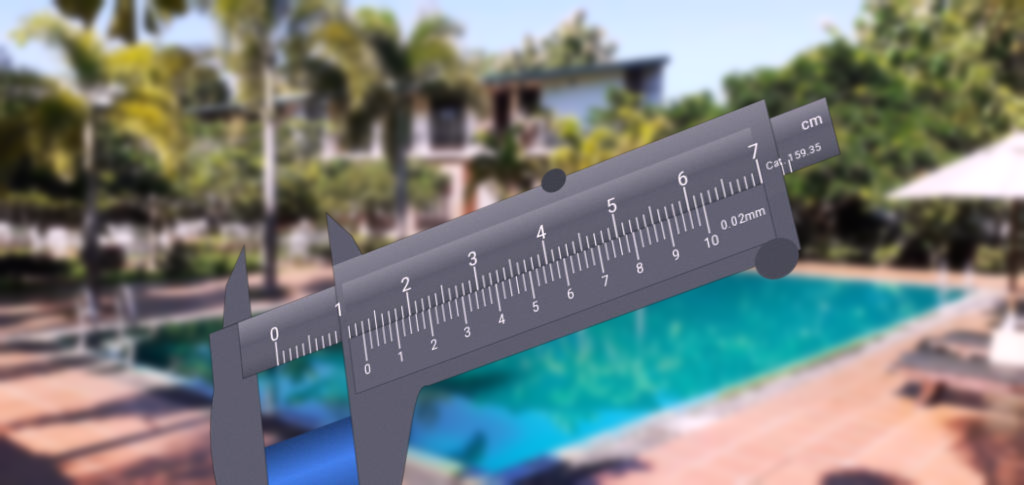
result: 13.0 mm
